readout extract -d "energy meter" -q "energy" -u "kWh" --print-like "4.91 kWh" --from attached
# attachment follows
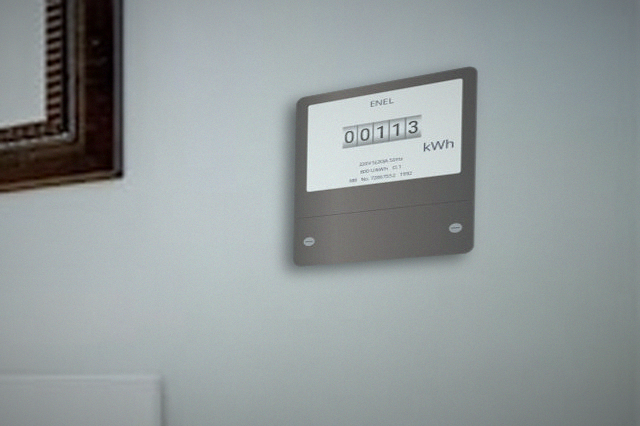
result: 113 kWh
